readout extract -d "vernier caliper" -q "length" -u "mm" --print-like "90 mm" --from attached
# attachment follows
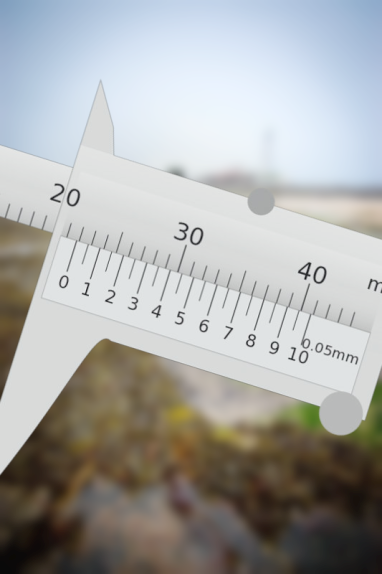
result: 21.8 mm
